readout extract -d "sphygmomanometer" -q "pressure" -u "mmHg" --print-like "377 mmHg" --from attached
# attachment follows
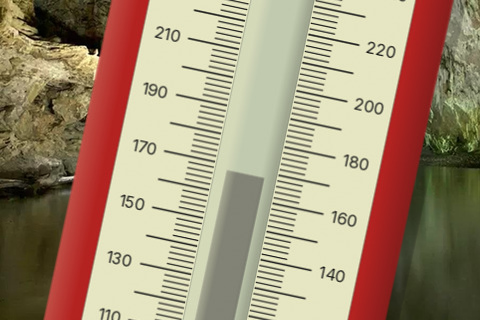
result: 168 mmHg
